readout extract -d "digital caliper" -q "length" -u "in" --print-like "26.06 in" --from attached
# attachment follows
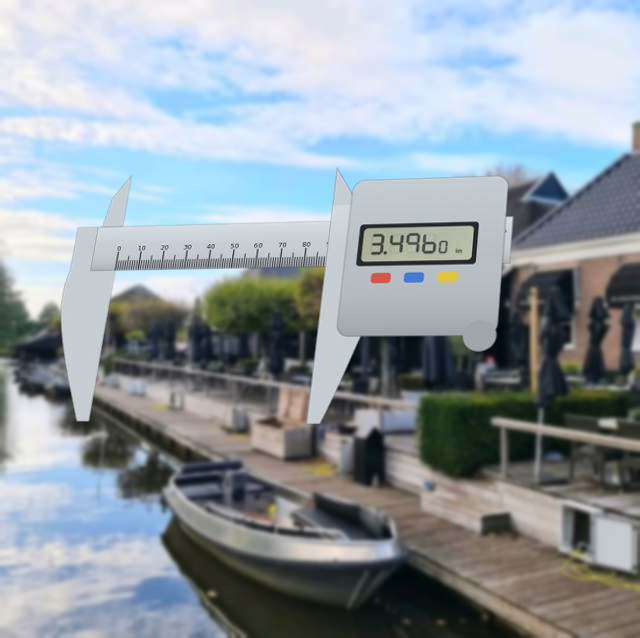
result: 3.4960 in
